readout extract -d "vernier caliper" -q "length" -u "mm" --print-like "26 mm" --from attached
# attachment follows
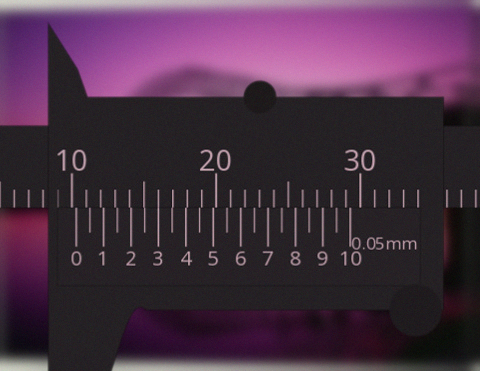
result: 10.3 mm
